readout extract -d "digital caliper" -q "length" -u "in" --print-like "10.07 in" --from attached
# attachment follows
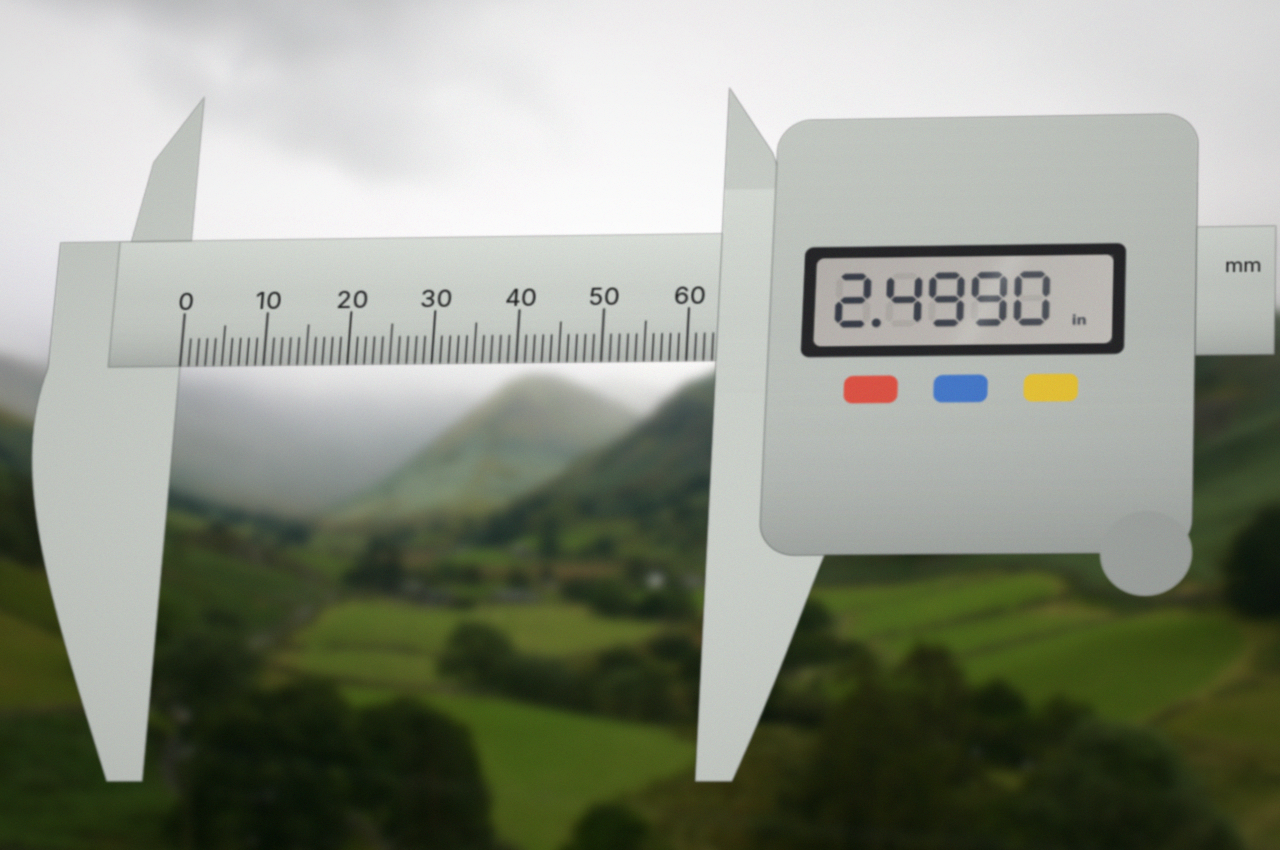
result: 2.4990 in
